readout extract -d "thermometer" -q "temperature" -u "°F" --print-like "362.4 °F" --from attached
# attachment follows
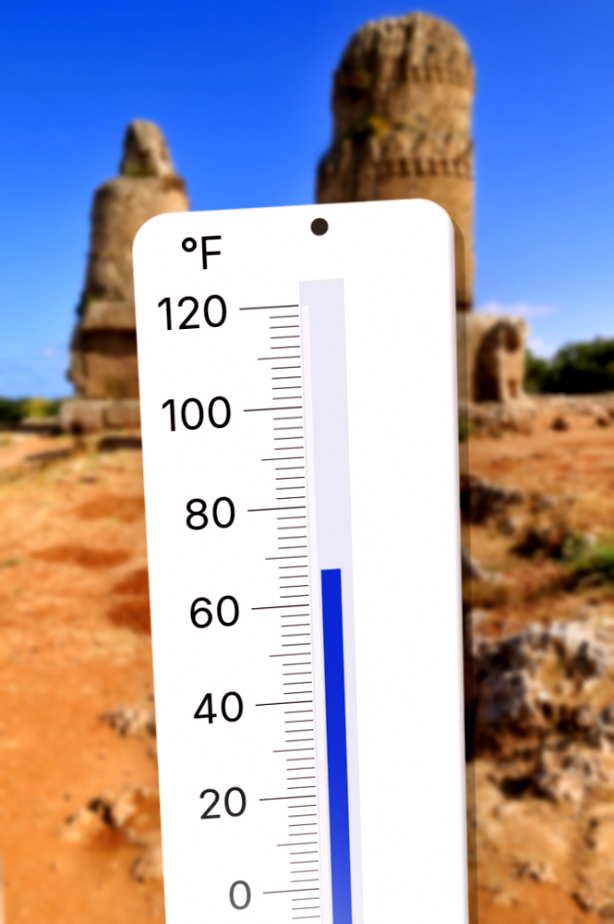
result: 67 °F
